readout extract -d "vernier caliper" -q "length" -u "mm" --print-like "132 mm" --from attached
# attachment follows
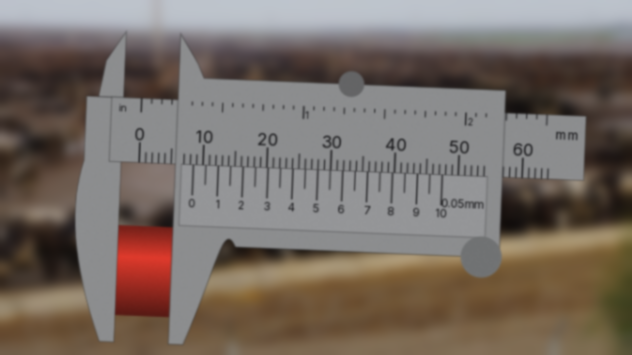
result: 8.5 mm
